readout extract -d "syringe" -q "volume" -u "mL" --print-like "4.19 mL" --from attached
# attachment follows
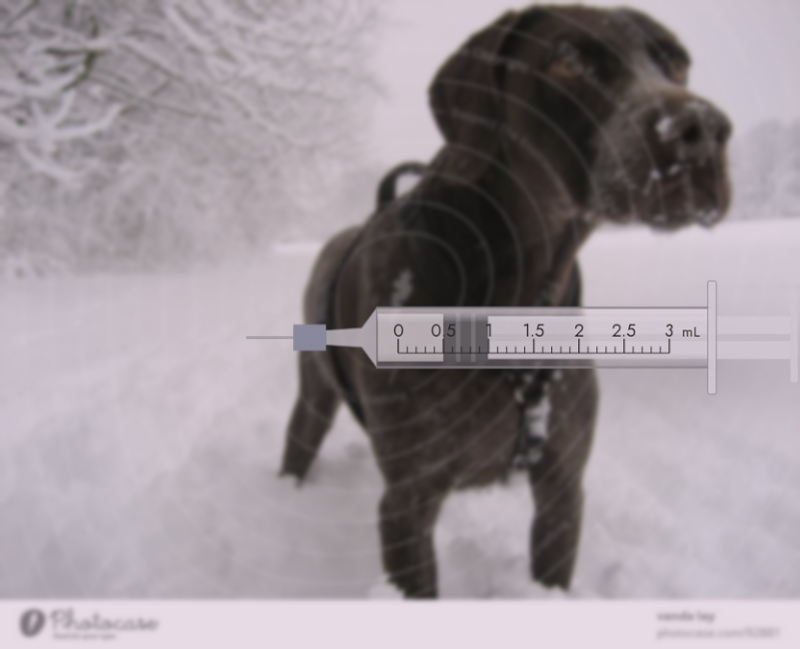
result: 0.5 mL
